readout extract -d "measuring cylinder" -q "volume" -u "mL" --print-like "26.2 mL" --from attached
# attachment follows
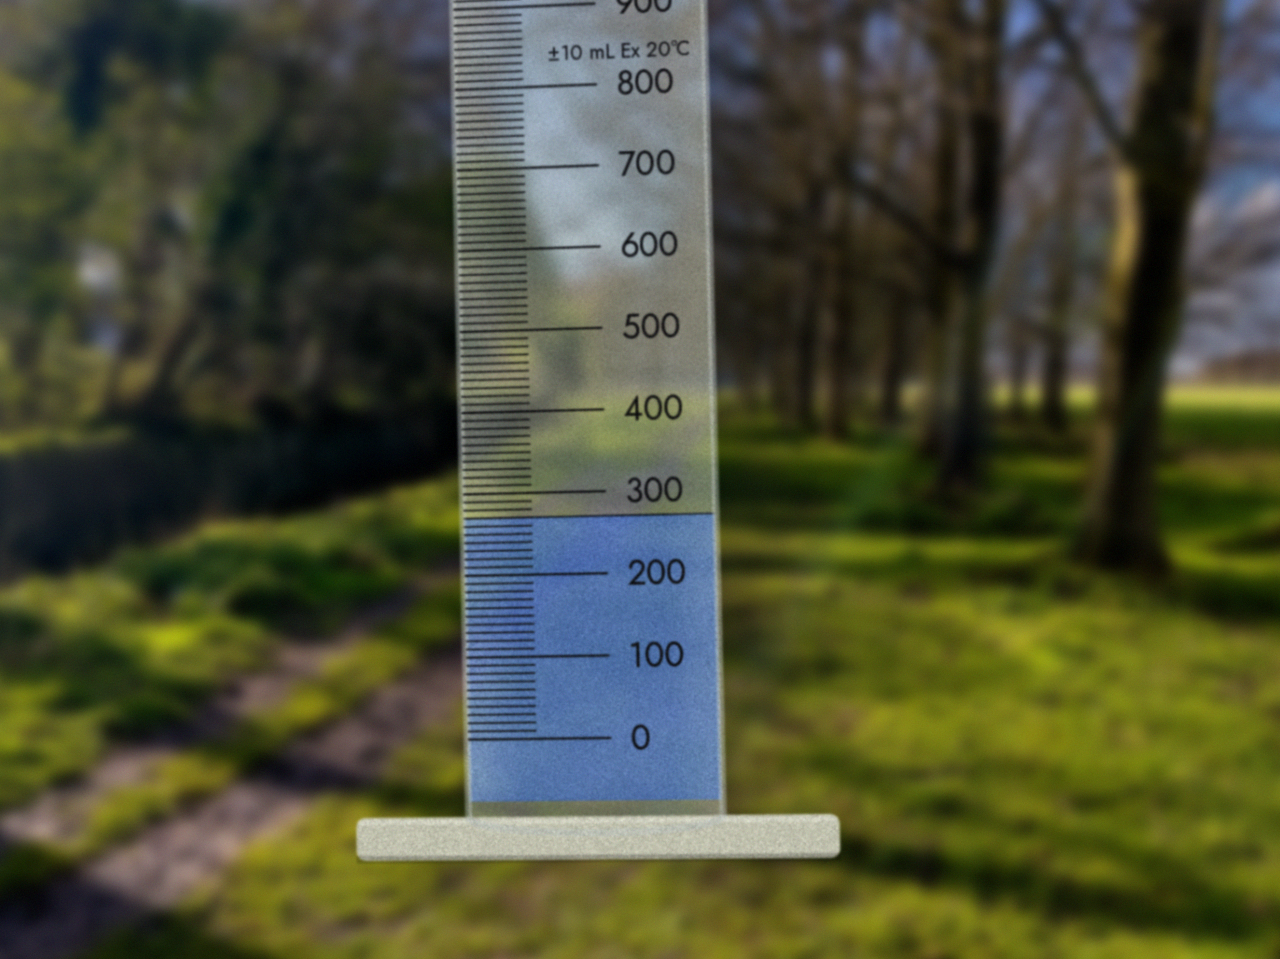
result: 270 mL
